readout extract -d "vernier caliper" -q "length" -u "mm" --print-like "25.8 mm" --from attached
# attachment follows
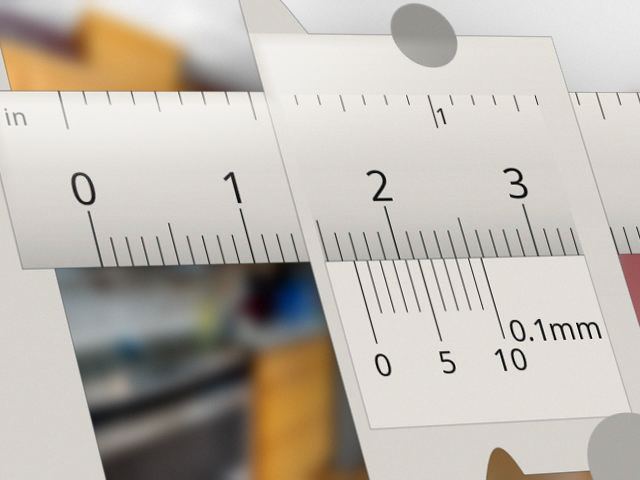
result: 16.8 mm
